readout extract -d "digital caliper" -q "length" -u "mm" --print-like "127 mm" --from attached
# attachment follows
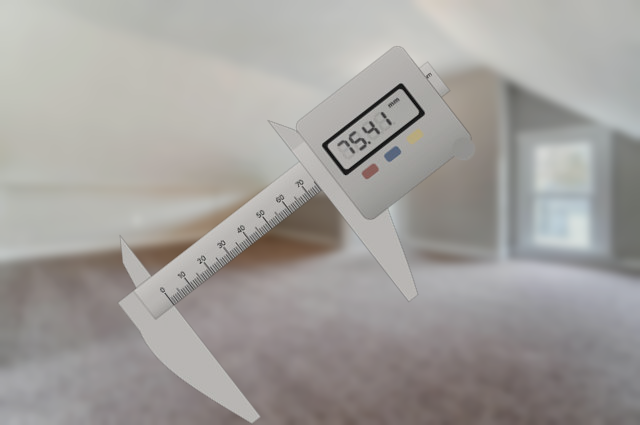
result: 75.41 mm
